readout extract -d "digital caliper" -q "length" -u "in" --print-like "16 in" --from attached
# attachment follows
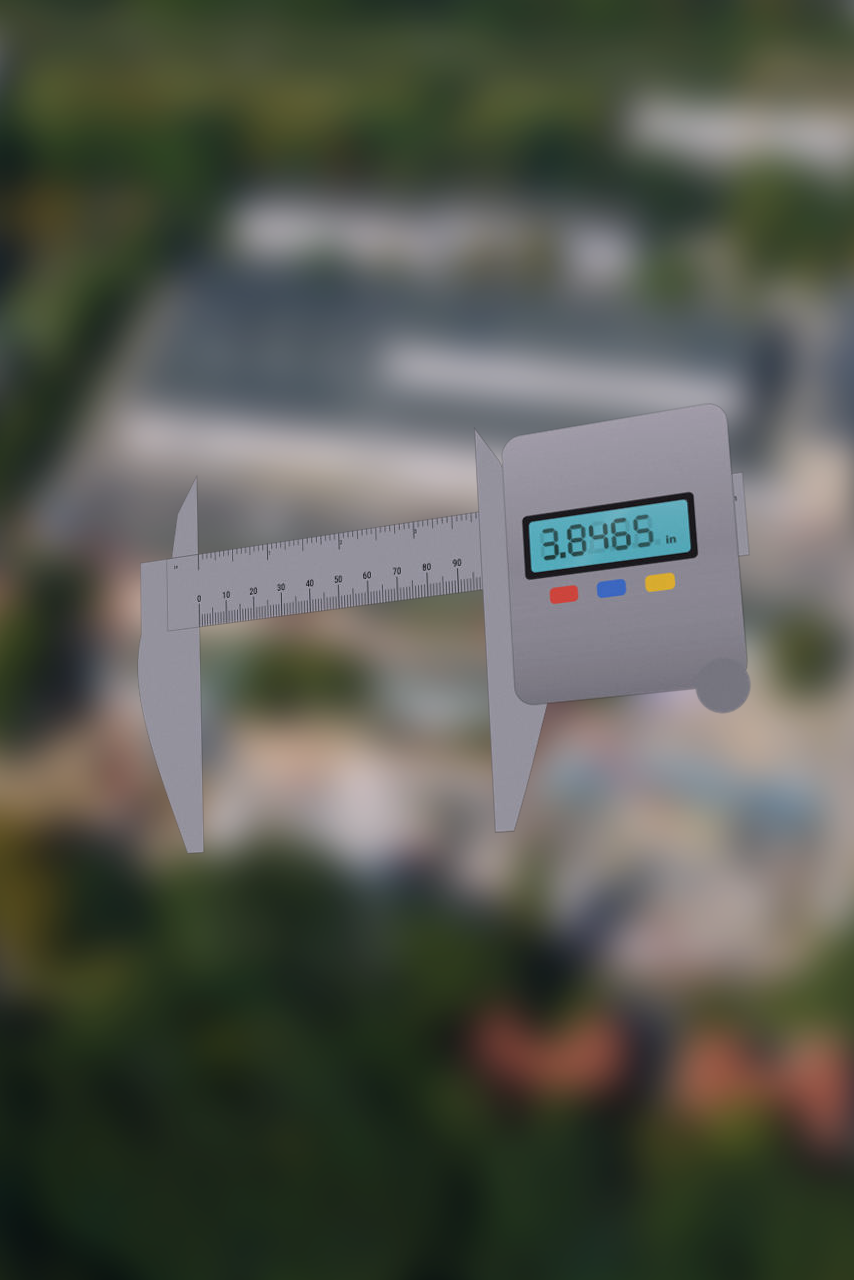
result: 3.8465 in
